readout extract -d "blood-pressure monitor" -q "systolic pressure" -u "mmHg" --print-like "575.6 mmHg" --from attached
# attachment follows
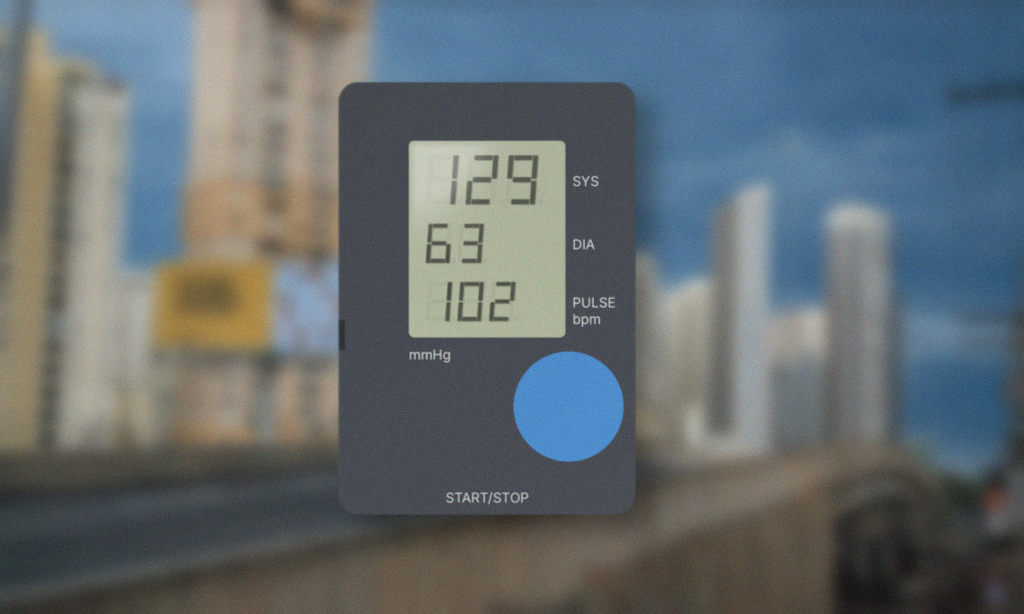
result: 129 mmHg
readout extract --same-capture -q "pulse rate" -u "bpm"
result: 102 bpm
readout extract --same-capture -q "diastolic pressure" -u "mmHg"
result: 63 mmHg
